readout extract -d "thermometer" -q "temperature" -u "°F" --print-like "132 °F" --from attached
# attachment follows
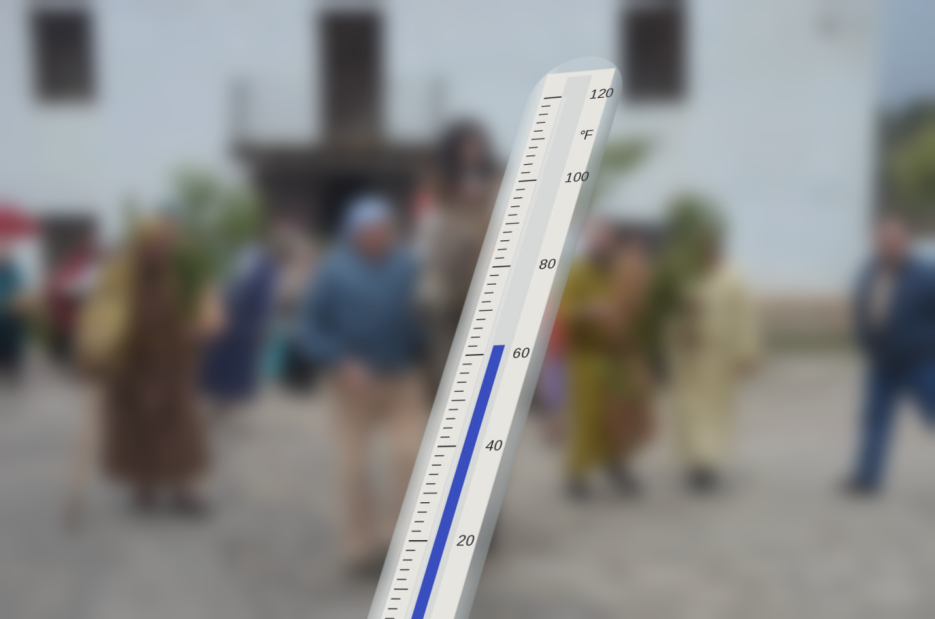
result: 62 °F
